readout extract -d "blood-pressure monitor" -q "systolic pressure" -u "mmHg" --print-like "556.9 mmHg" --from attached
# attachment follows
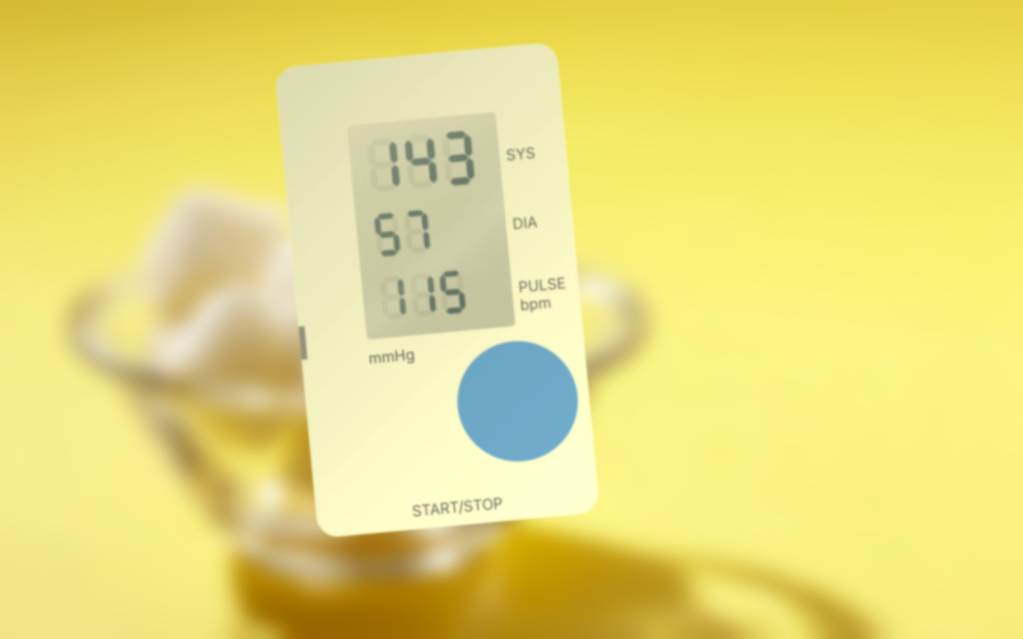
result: 143 mmHg
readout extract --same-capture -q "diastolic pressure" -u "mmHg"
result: 57 mmHg
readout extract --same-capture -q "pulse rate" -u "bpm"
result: 115 bpm
